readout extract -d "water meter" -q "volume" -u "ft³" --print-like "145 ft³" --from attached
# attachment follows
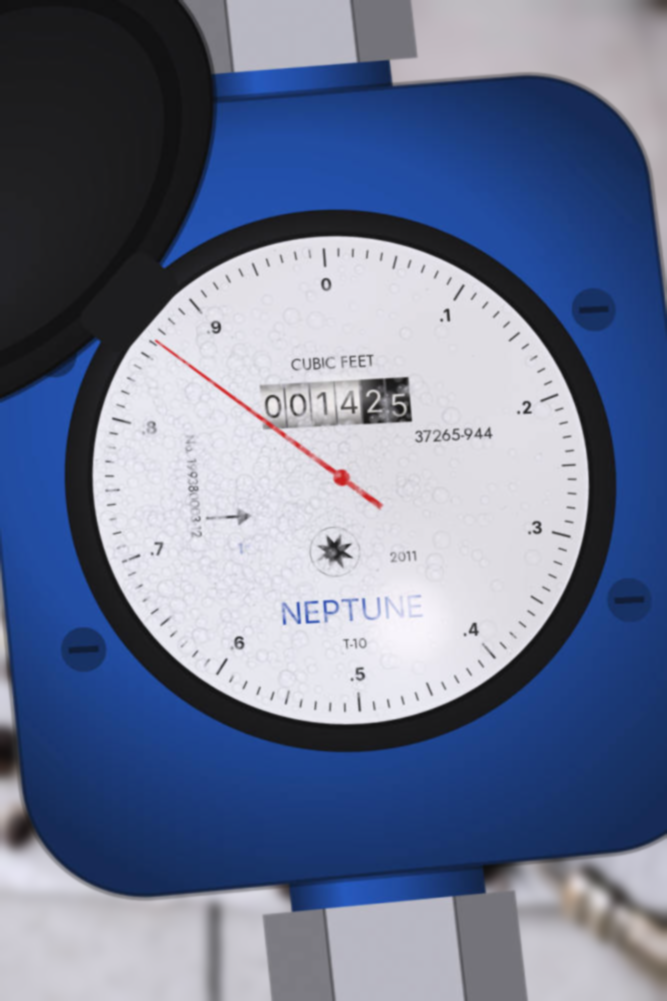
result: 1424.86 ft³
